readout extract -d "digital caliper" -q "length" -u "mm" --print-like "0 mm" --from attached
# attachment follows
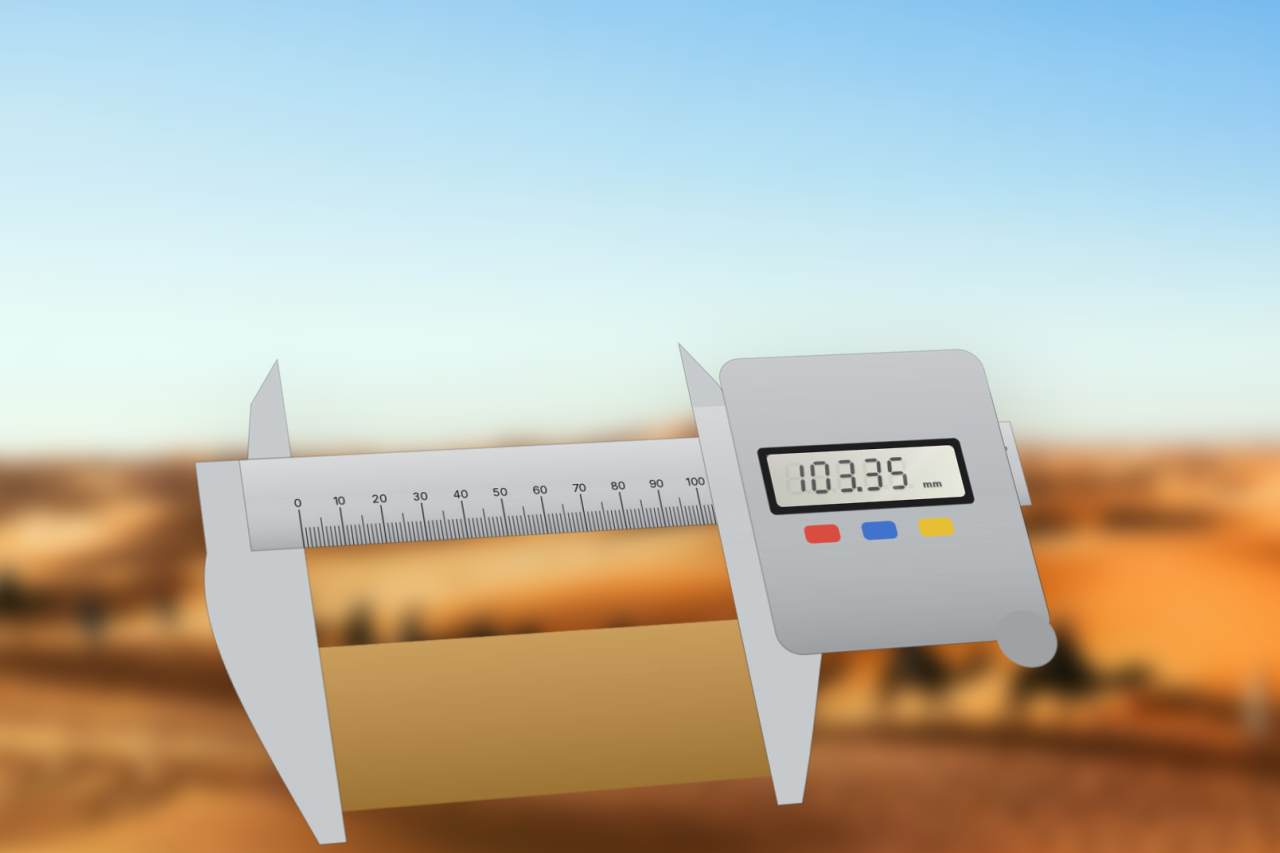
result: 103.35 mm
